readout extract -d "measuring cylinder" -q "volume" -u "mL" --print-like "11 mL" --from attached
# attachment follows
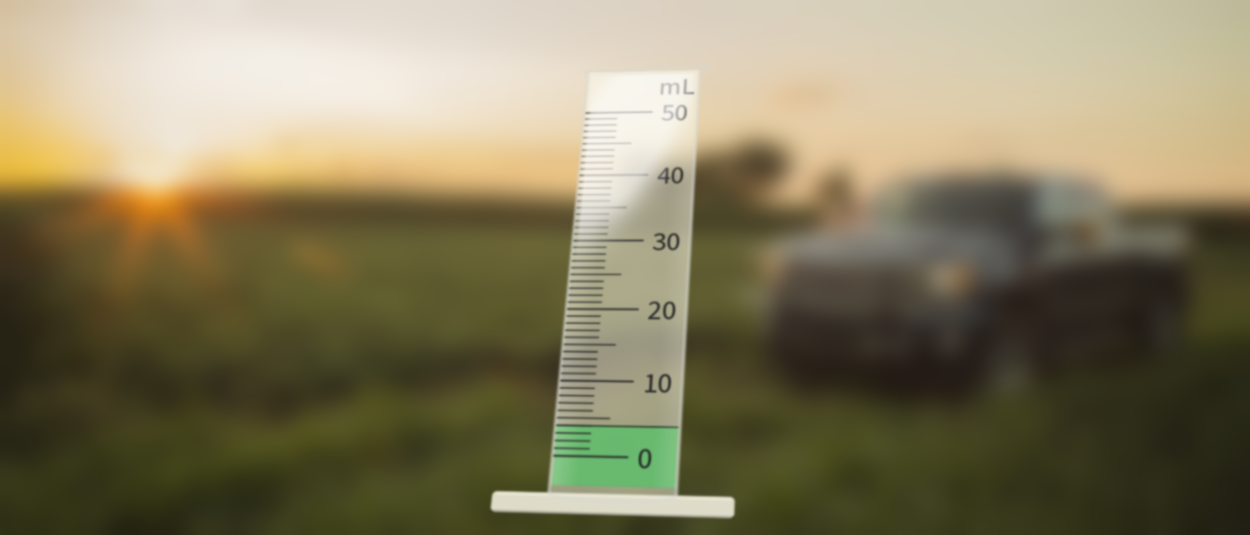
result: 4 mL
